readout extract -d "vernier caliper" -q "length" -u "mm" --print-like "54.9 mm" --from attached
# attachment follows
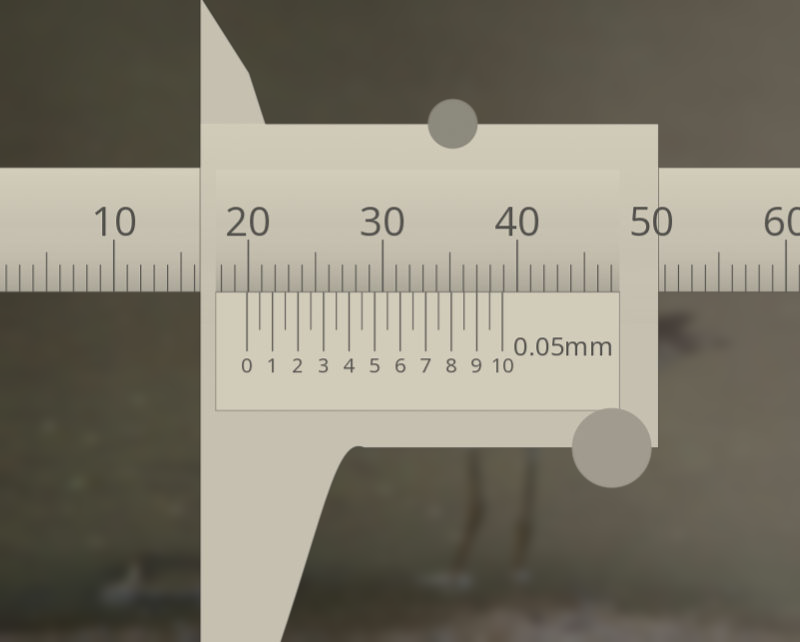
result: 19.9 mm
